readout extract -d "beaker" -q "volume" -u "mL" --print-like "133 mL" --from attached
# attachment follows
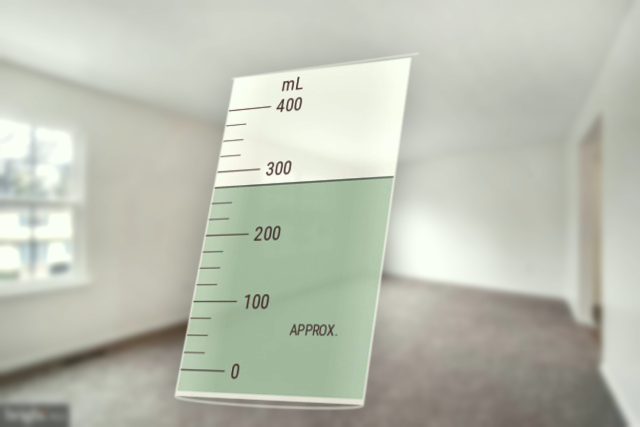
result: 275 mL
